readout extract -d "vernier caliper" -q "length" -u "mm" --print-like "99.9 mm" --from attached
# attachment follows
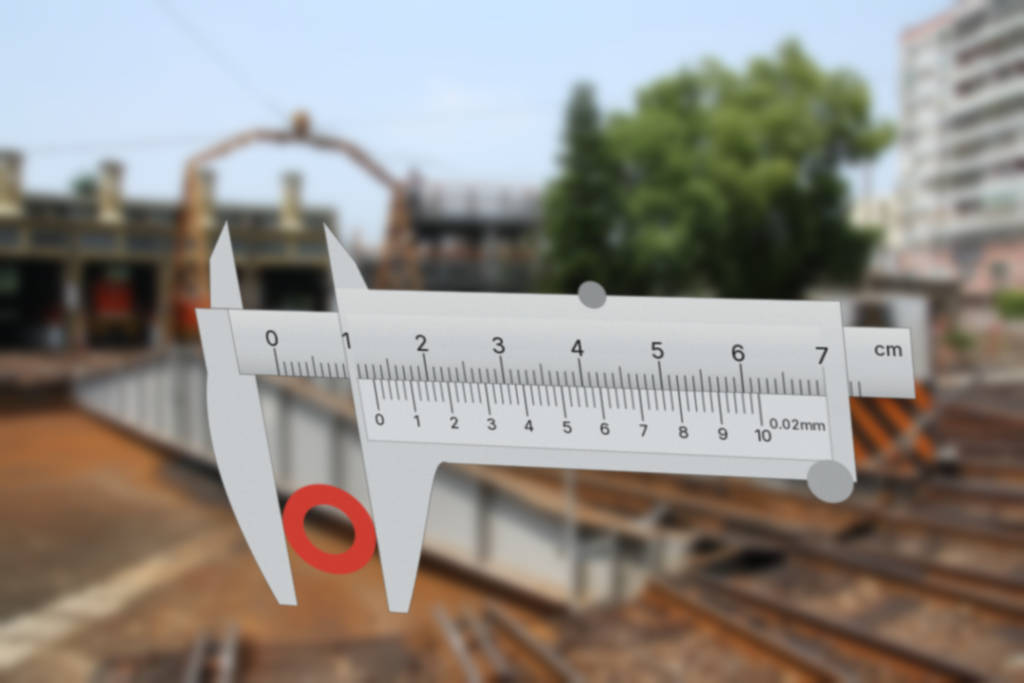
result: 12.8 mm
